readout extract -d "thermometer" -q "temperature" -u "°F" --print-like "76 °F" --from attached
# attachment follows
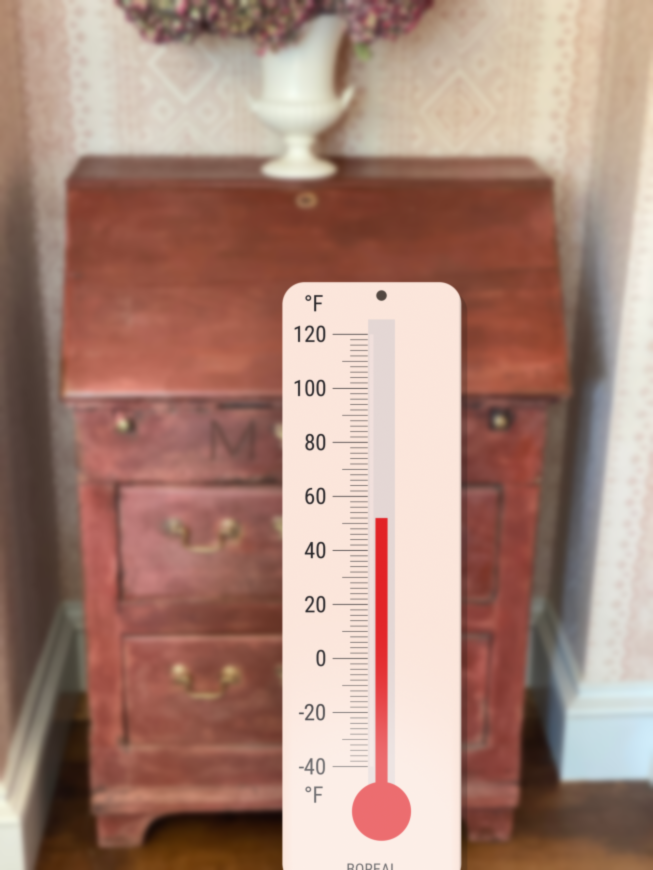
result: 52 °F
